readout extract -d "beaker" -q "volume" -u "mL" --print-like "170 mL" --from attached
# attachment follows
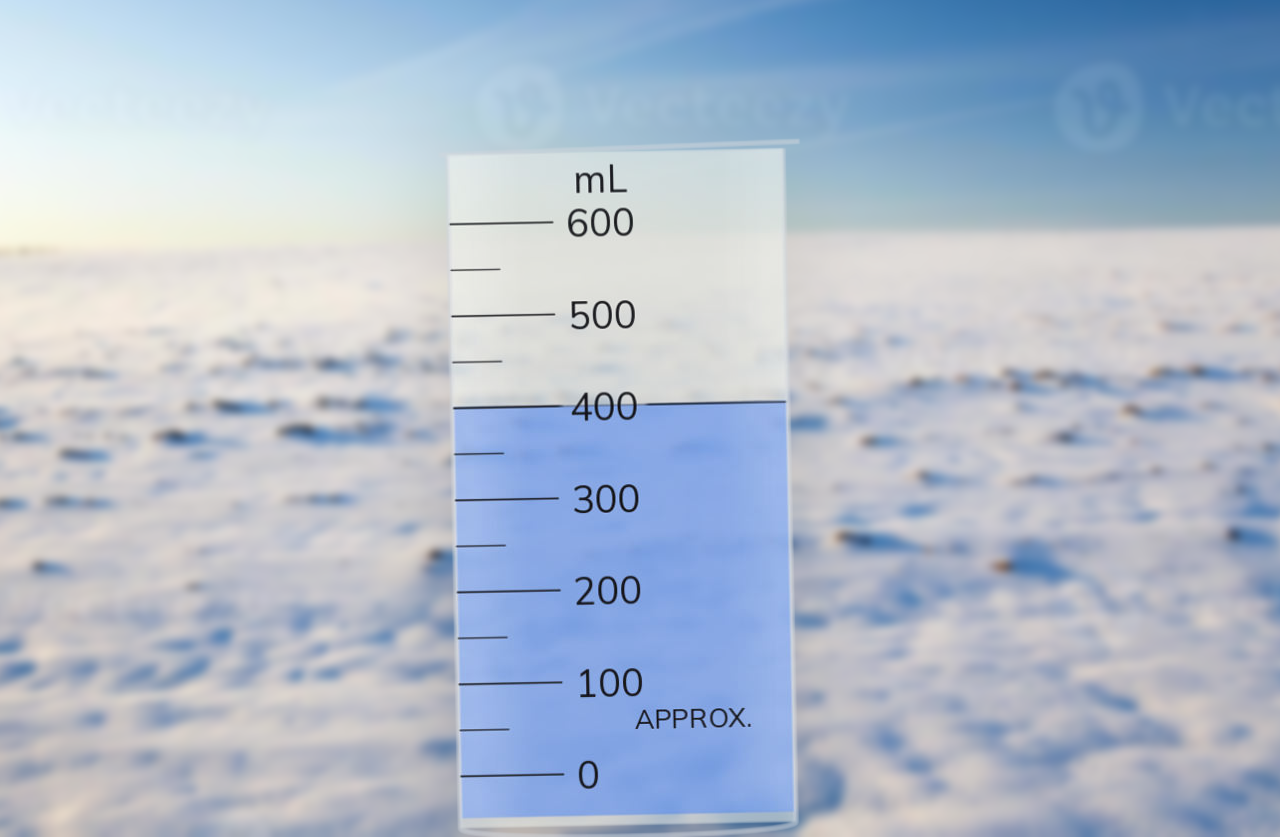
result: 400 mL
